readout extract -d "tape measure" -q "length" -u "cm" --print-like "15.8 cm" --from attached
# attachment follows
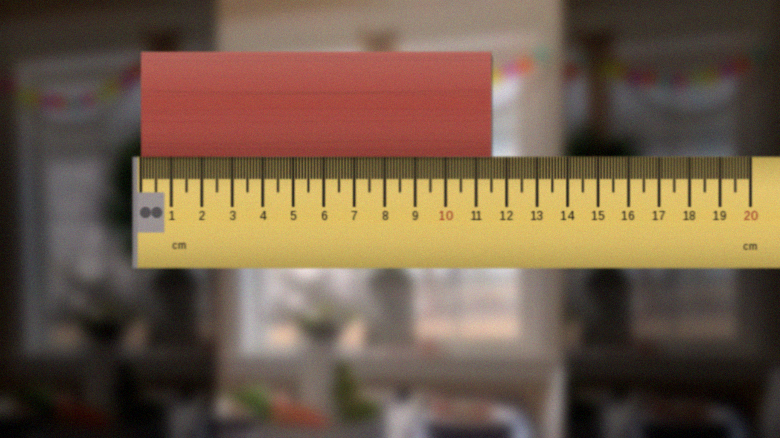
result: 11.5 cm
